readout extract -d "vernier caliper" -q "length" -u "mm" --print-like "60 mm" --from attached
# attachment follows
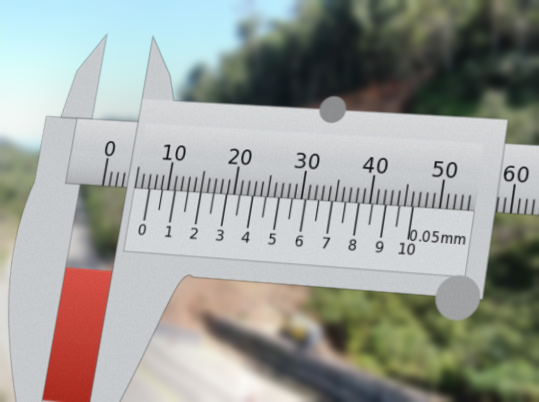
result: 7.2 mm
